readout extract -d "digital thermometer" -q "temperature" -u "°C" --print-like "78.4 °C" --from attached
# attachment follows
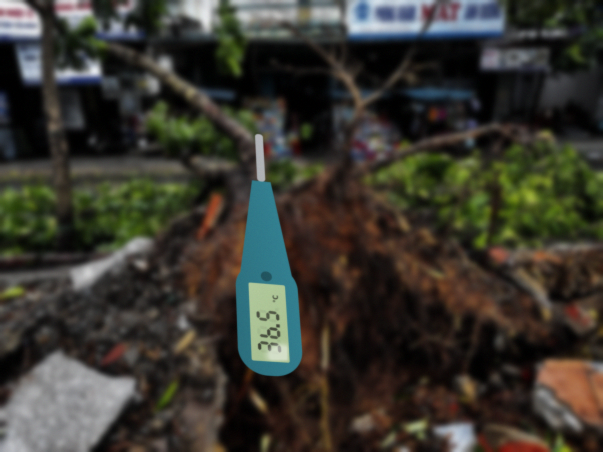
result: 36.5 °C
